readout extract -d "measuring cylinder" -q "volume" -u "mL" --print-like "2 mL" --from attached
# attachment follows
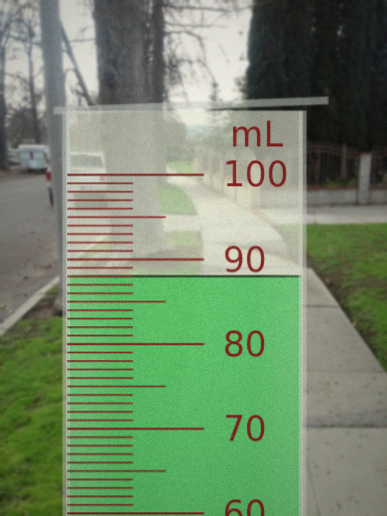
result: 88 mL
